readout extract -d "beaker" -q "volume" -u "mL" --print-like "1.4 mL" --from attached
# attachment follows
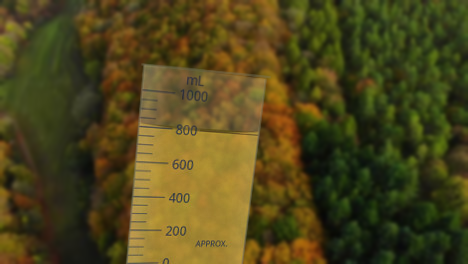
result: 800 mL
